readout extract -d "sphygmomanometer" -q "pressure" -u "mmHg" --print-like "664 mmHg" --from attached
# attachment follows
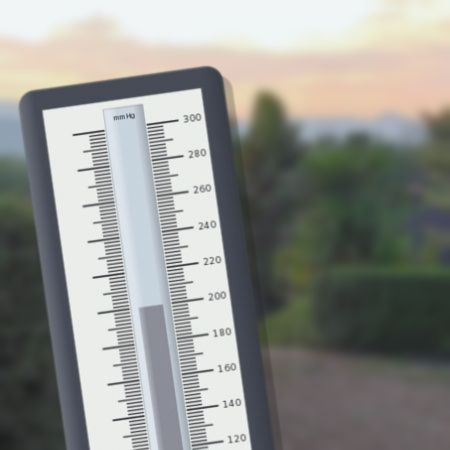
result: 200 mmHg
